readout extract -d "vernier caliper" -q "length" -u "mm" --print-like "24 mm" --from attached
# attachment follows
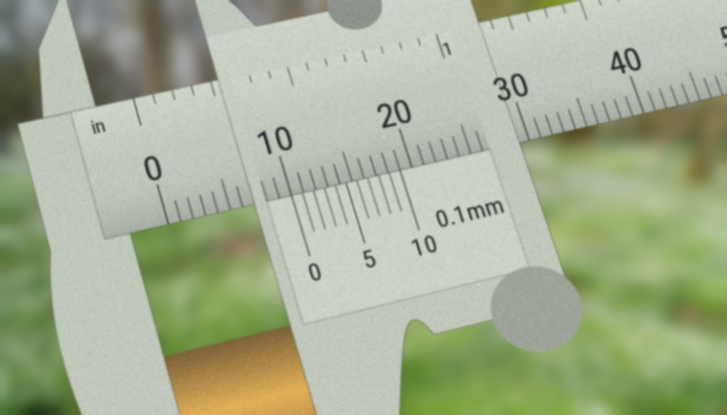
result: 10.0 mm
